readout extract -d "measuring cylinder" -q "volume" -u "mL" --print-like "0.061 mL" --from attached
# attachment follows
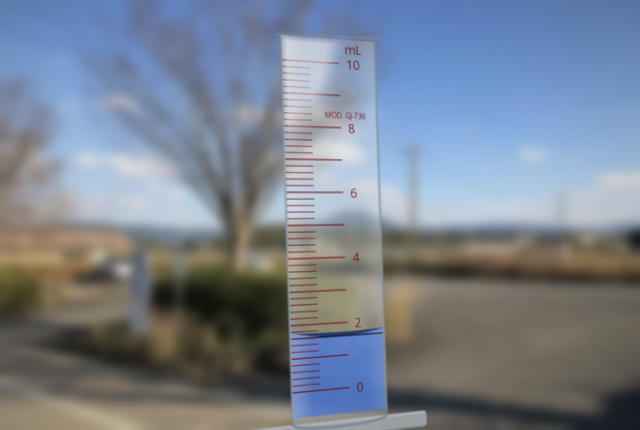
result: 1.6 mL
